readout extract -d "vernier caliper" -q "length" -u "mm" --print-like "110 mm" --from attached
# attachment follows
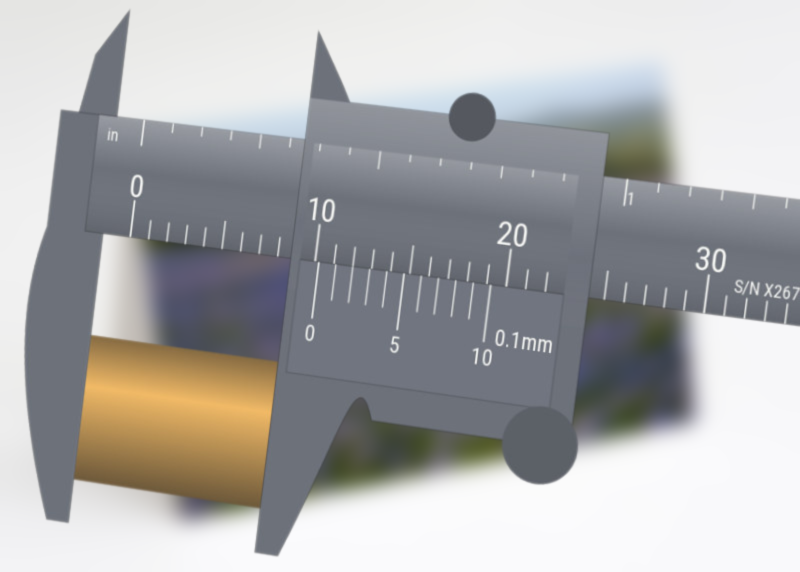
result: 10.2 mm
